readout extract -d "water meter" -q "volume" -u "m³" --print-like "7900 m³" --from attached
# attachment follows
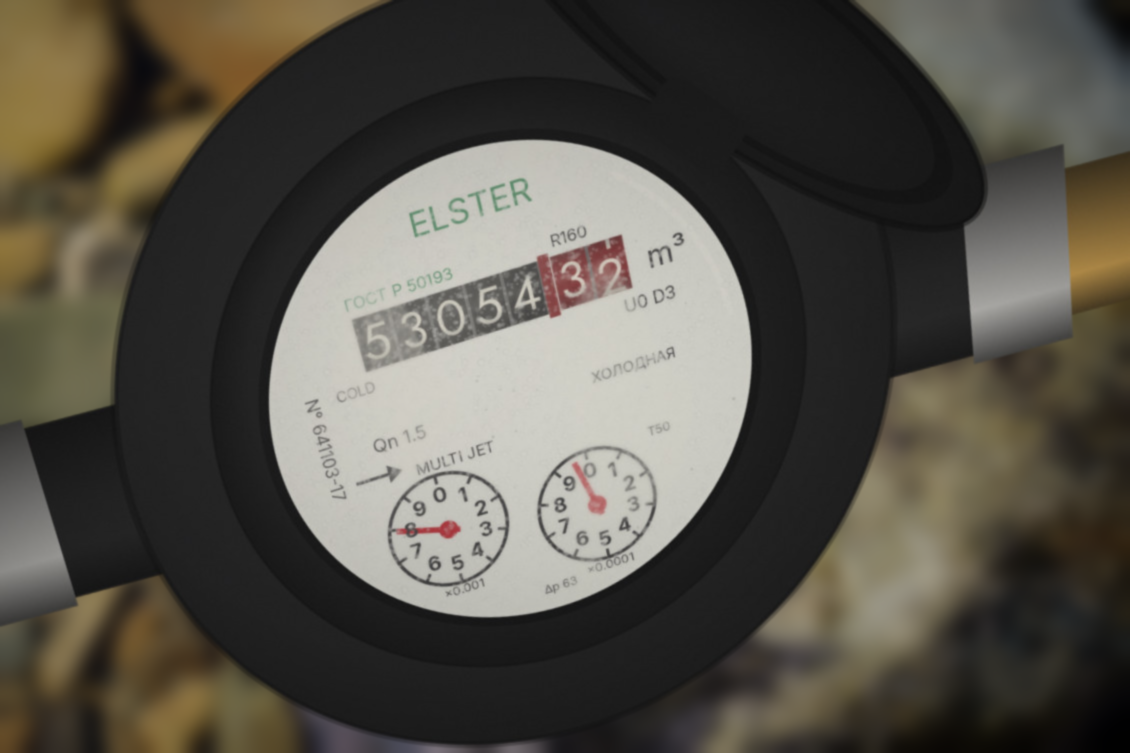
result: 53054.3179 m³
